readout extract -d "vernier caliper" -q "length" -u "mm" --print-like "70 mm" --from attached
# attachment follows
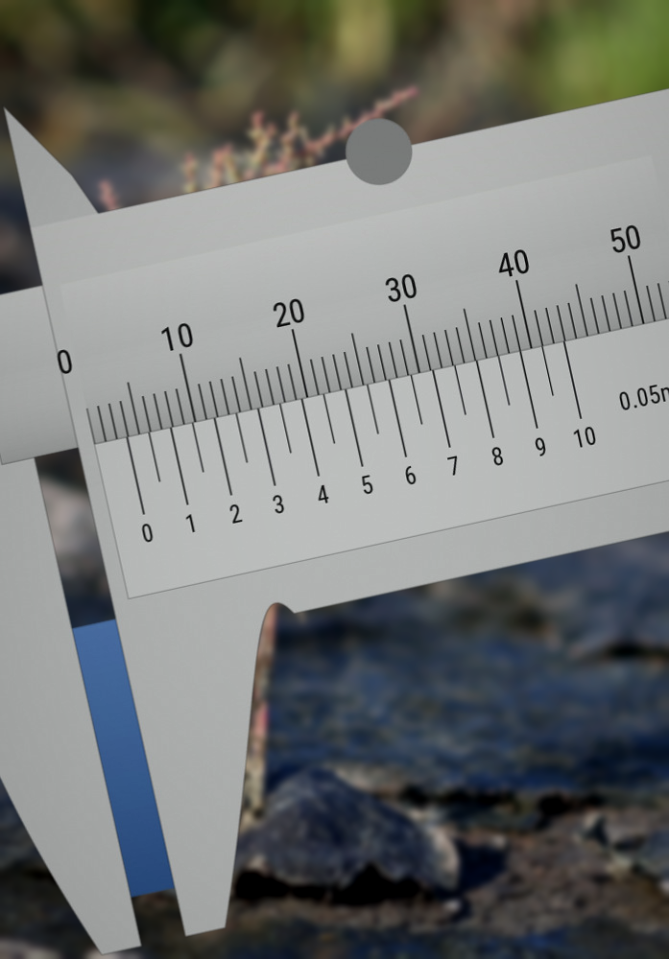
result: 3.9 mm
